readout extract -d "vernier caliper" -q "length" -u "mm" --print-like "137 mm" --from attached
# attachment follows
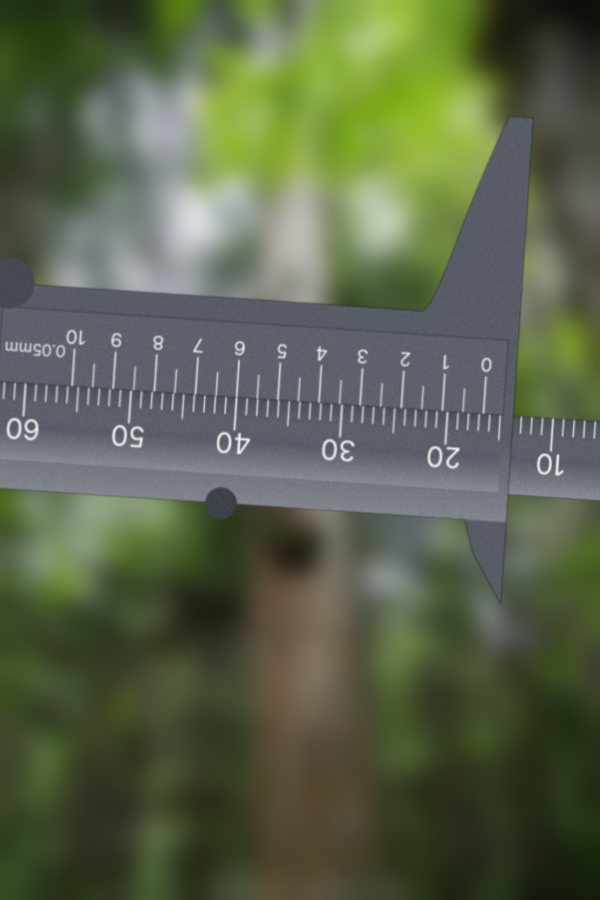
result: 16.6 mm
